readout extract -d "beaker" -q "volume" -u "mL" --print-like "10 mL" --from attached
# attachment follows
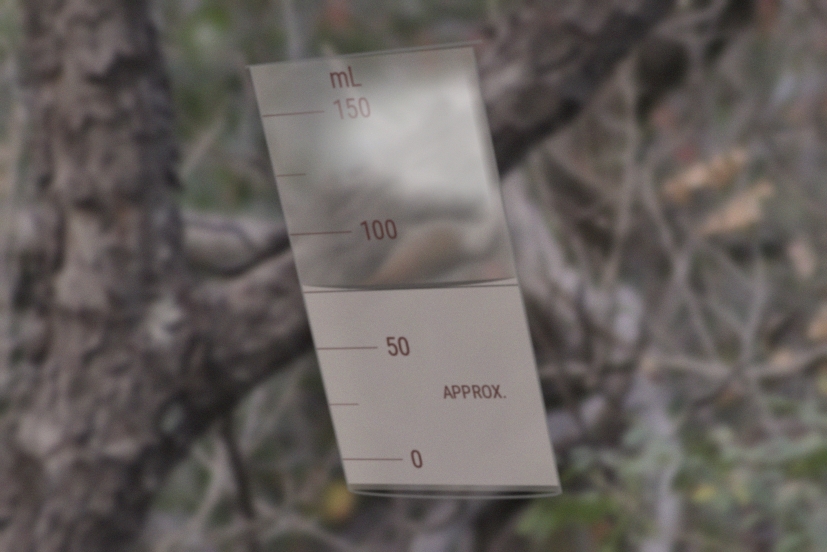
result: 75 mL
